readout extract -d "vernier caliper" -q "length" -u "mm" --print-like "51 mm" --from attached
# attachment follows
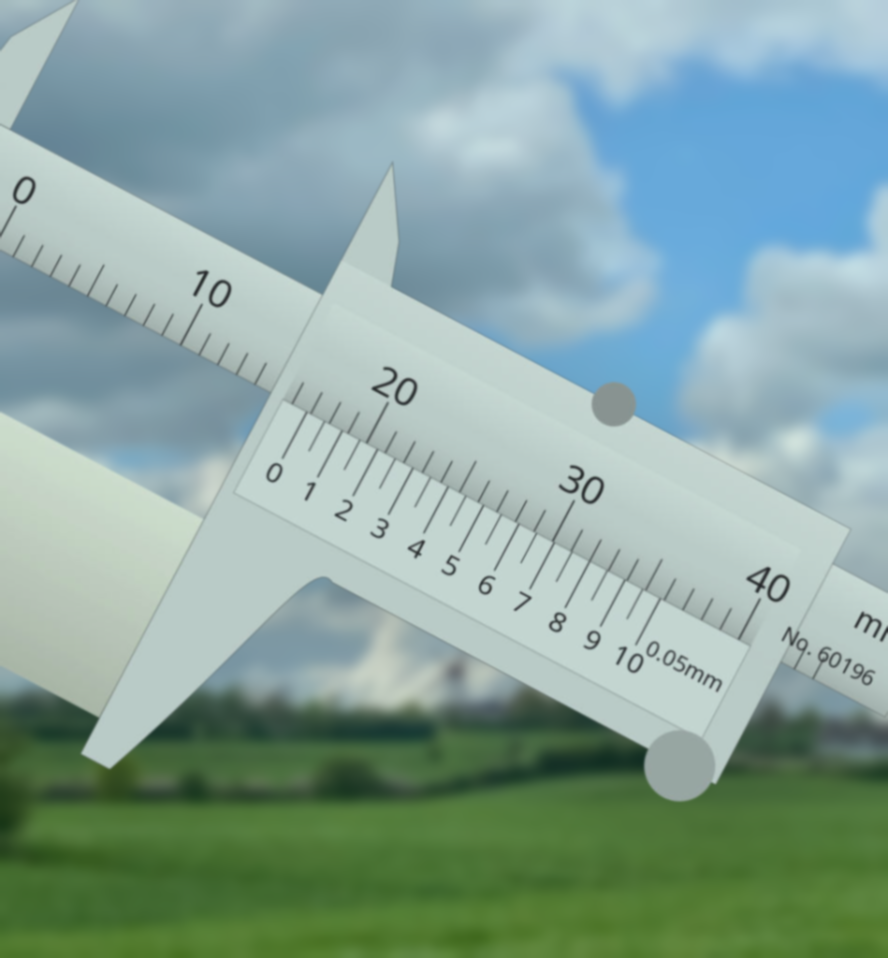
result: 16.8 mm
